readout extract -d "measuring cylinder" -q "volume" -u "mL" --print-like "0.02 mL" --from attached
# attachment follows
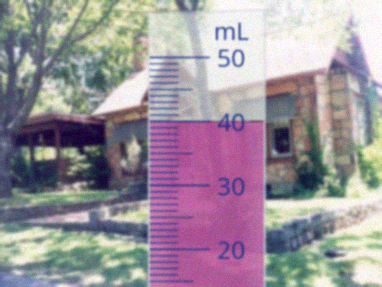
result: 40 mL
